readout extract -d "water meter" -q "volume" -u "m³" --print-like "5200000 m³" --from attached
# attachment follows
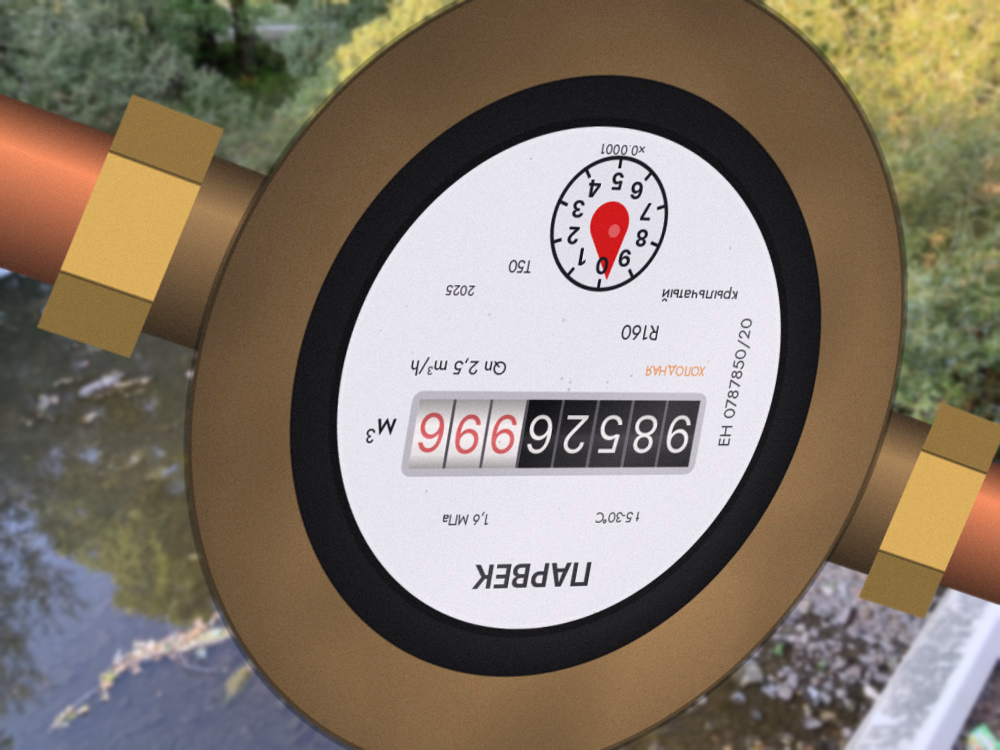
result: 98526.9959 m³
